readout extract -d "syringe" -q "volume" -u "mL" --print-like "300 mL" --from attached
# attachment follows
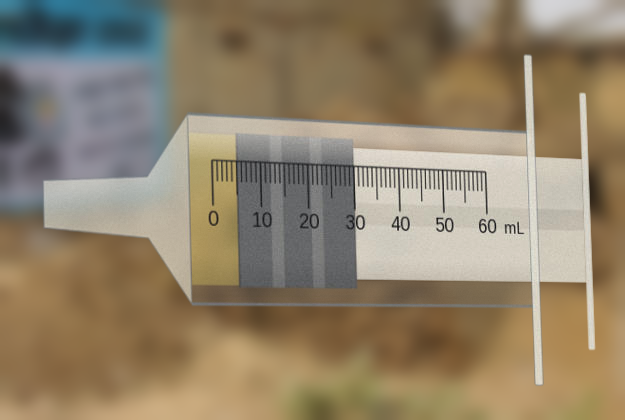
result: 5 mL
